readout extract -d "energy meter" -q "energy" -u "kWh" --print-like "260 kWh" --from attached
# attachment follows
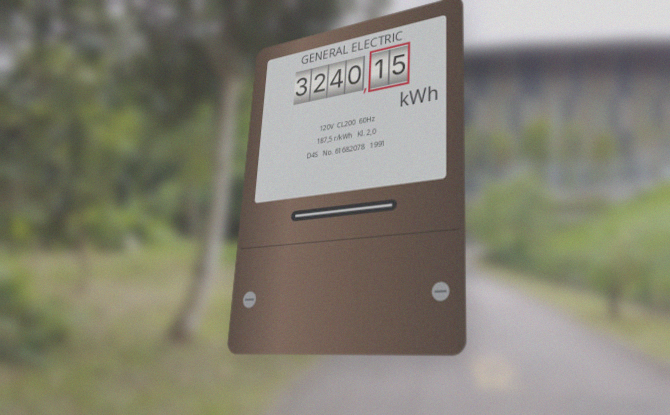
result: 3240.15 kWh
